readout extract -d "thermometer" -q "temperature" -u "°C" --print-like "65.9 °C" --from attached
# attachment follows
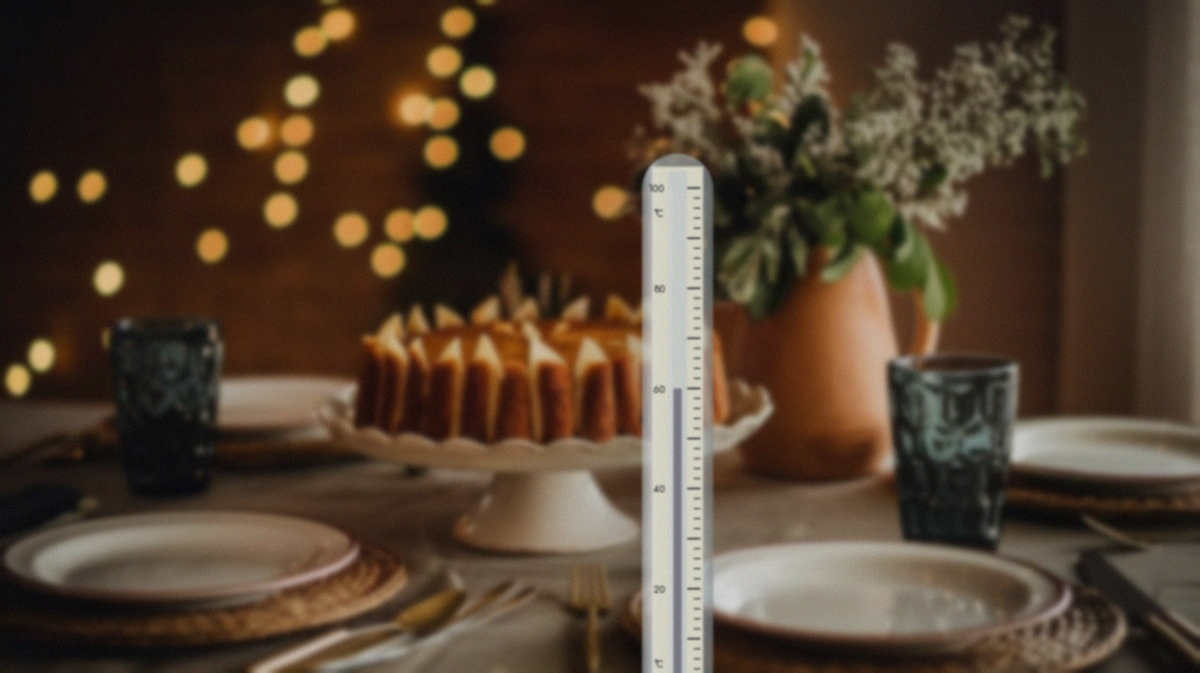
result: 60 °C
